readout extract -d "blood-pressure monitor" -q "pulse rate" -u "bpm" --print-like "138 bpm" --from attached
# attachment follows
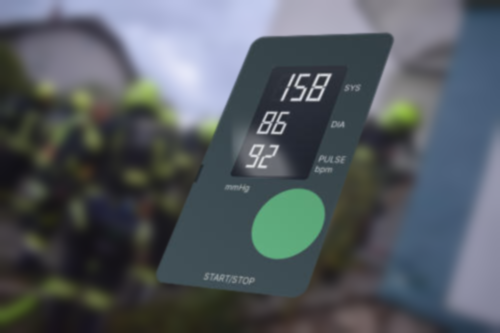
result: 92 bpm
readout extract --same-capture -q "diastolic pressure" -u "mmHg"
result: 86 mmHg
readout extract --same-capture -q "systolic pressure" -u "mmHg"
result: 158 mmHg
